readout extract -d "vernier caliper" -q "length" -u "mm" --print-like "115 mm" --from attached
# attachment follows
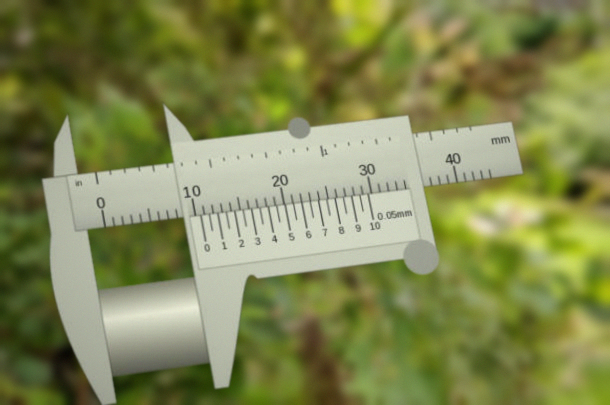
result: 10.6 mm
